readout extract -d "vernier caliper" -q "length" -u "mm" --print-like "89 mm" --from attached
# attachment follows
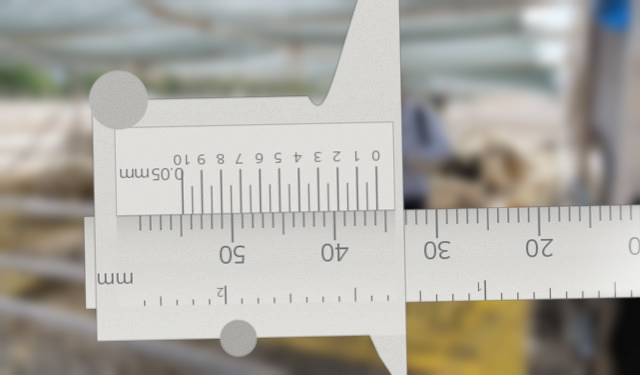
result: 35.8 mm
